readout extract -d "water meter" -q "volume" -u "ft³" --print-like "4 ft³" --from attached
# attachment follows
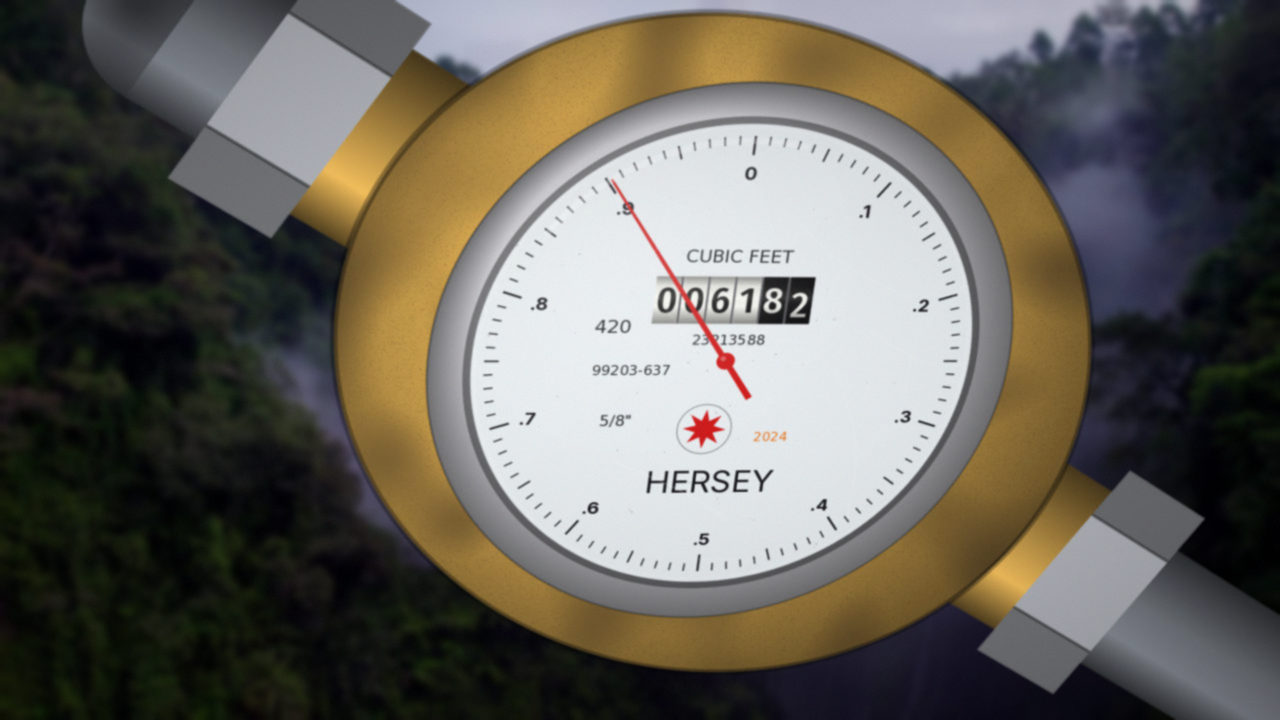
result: 6181.90 ft³
